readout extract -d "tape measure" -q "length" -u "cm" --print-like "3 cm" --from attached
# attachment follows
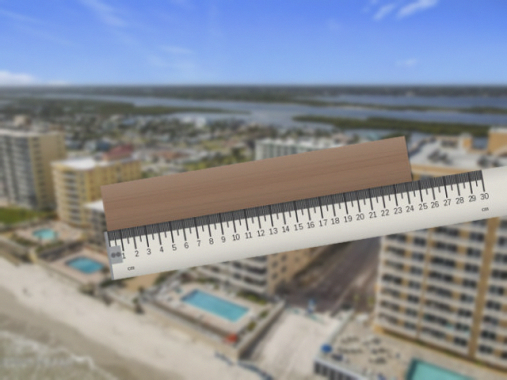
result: 24.5 cm
